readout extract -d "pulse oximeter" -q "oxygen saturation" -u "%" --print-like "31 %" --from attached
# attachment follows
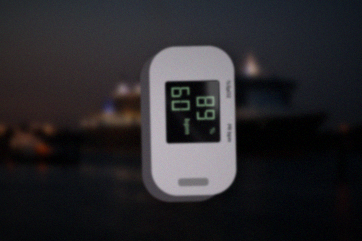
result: 89 %
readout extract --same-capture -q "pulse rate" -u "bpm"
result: 60 bpm
